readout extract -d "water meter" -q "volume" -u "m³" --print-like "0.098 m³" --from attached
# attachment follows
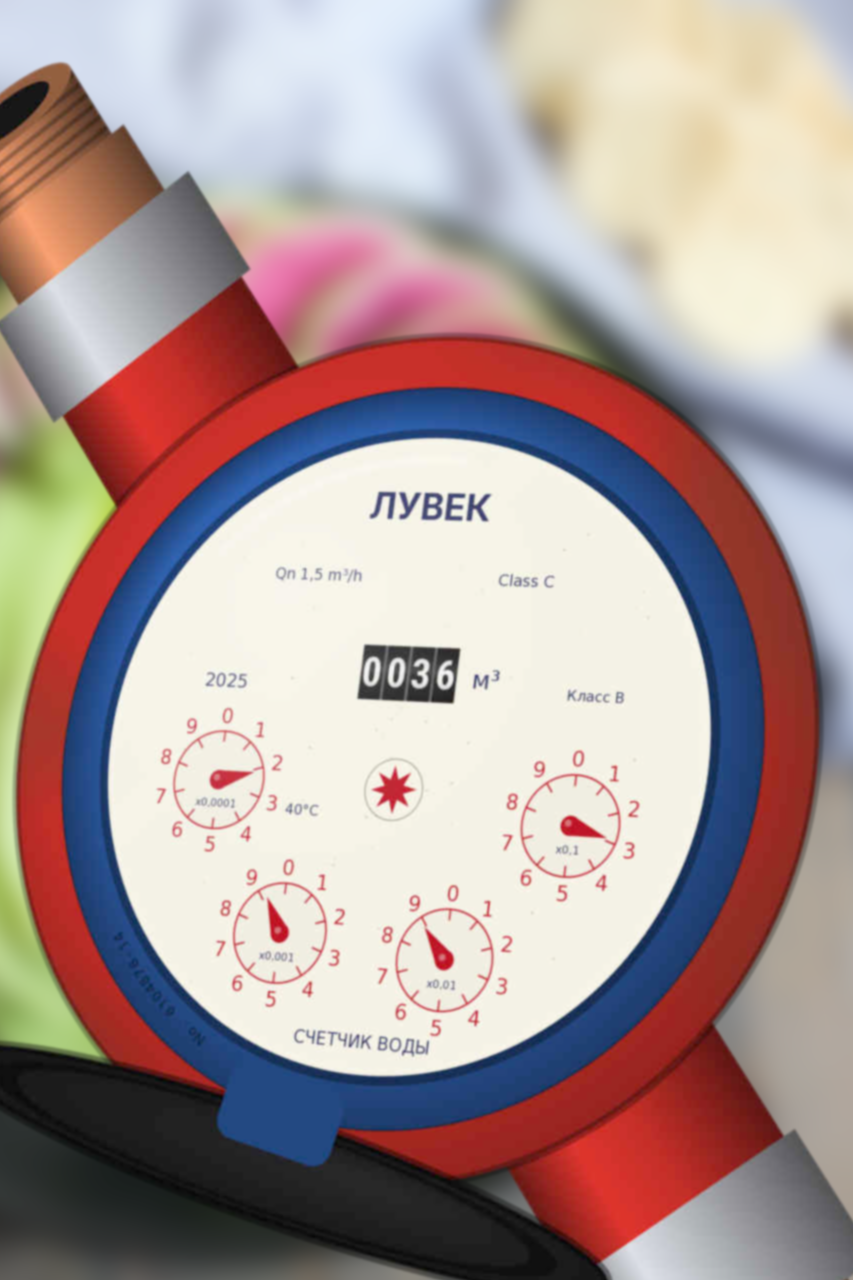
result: 36.2892 m³
